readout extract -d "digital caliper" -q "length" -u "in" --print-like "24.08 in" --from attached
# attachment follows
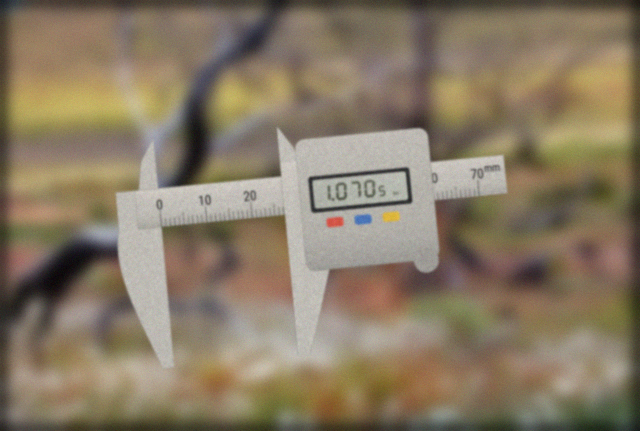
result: 1.0705 in
